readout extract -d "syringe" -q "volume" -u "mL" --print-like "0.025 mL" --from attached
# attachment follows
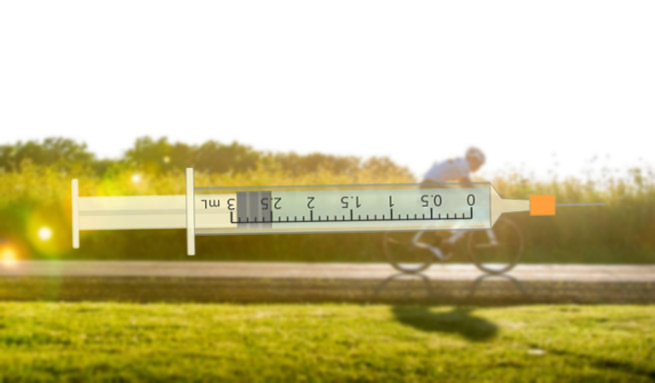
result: 2.5 mL
